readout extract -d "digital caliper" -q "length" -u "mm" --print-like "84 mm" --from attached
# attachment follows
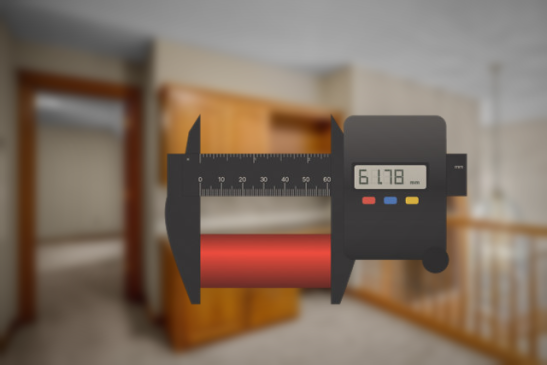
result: 61.78 mm
